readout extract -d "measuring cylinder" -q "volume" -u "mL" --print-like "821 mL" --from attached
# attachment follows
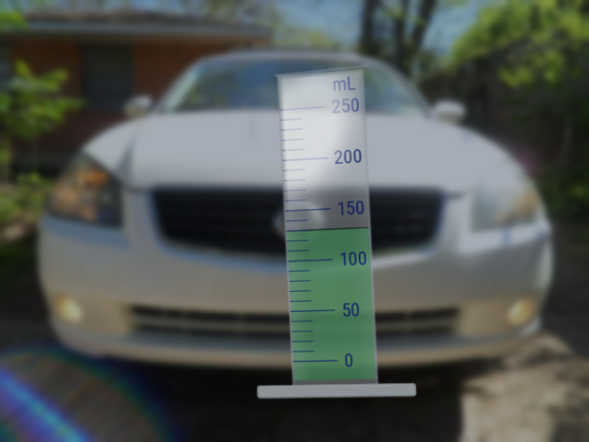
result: 130 mL
